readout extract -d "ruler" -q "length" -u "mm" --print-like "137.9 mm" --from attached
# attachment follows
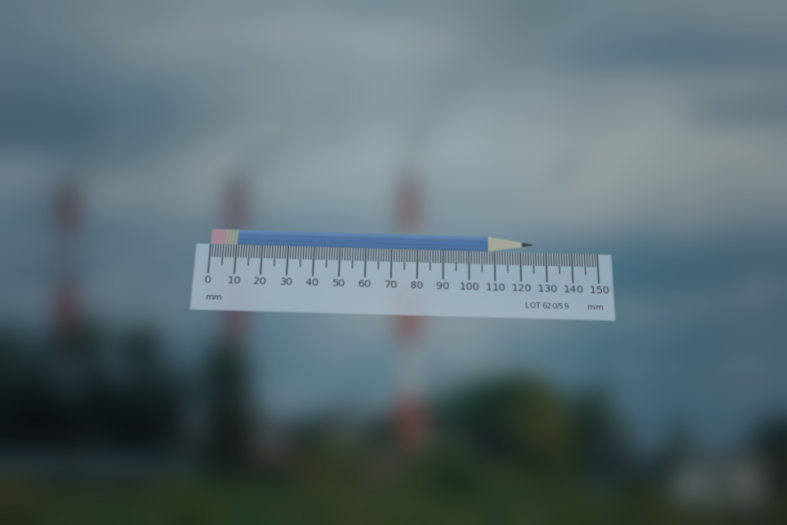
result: 125 mm
